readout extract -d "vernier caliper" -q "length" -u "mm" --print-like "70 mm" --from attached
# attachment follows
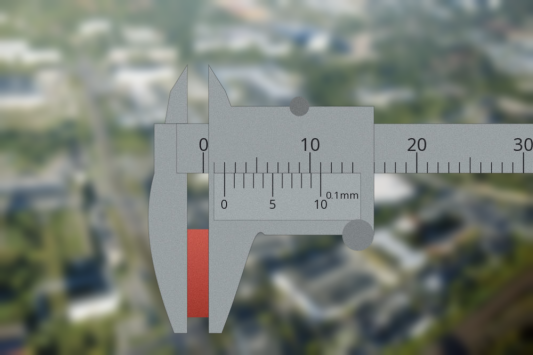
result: 2.0 mm
